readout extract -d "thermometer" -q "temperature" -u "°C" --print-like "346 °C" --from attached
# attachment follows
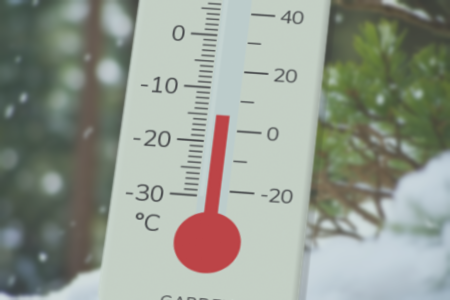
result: -15 °C
